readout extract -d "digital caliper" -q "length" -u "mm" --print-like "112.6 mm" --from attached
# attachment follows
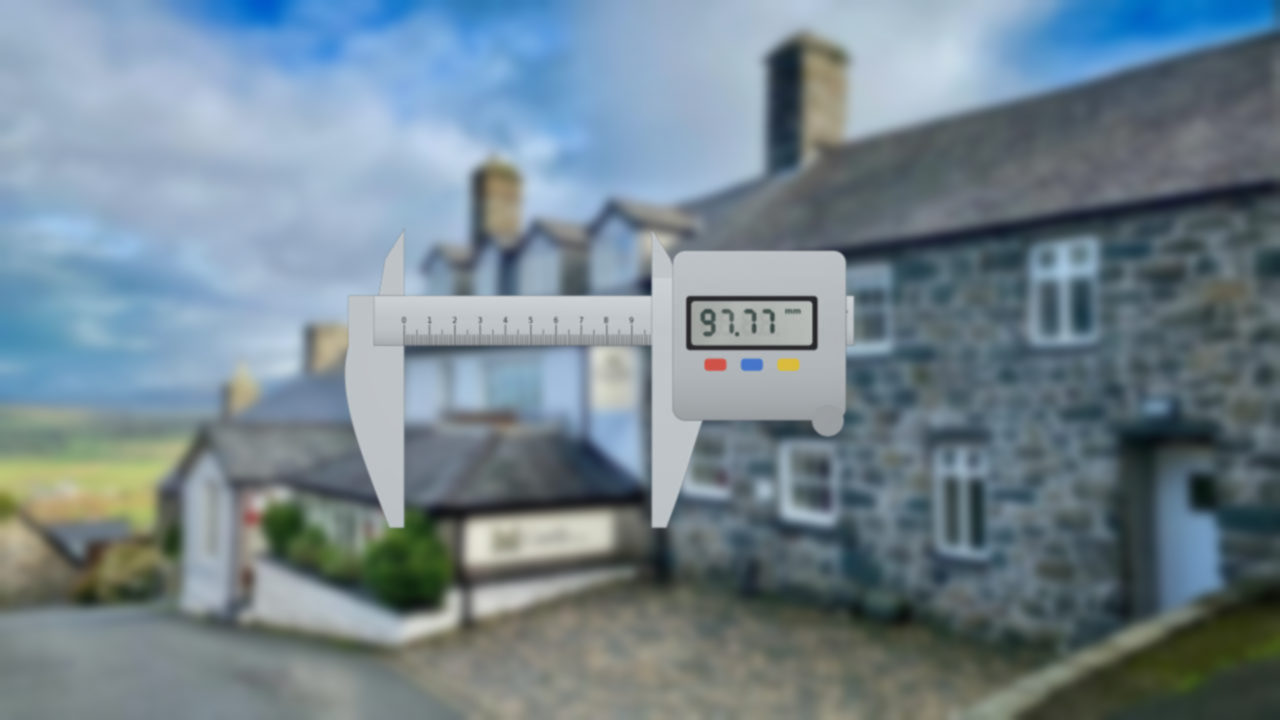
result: 97.77 mm
